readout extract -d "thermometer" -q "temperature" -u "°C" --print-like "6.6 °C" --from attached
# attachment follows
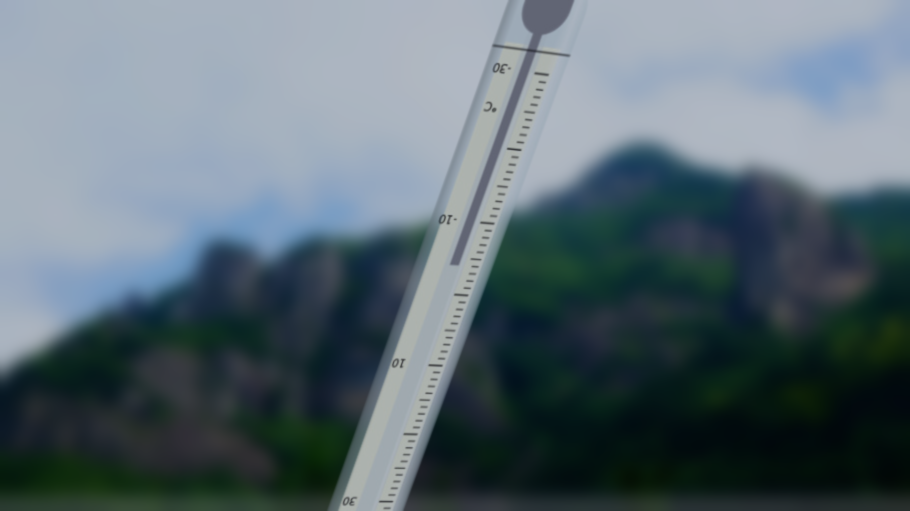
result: -4 °C
